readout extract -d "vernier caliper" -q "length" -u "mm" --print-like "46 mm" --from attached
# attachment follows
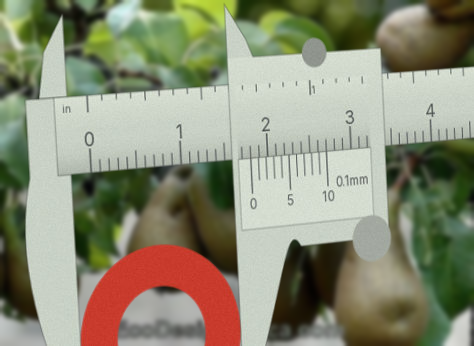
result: 18.0 mm
